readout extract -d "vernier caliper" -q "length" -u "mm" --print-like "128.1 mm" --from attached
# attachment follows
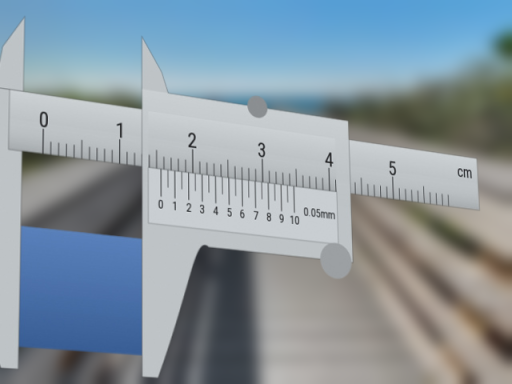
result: 15.6 mm
